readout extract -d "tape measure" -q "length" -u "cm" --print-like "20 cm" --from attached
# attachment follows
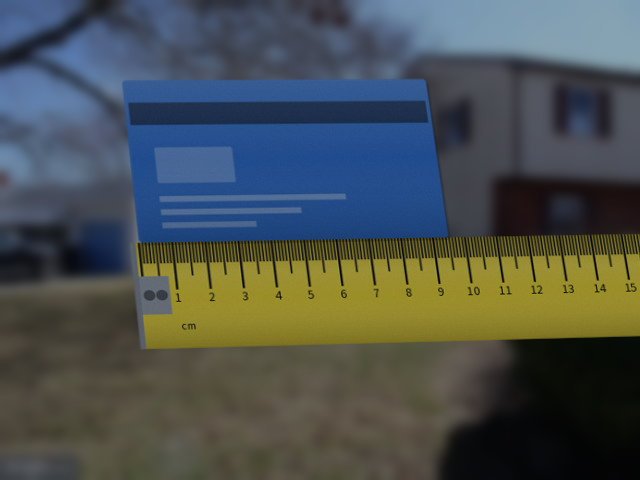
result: 9.5 cm
